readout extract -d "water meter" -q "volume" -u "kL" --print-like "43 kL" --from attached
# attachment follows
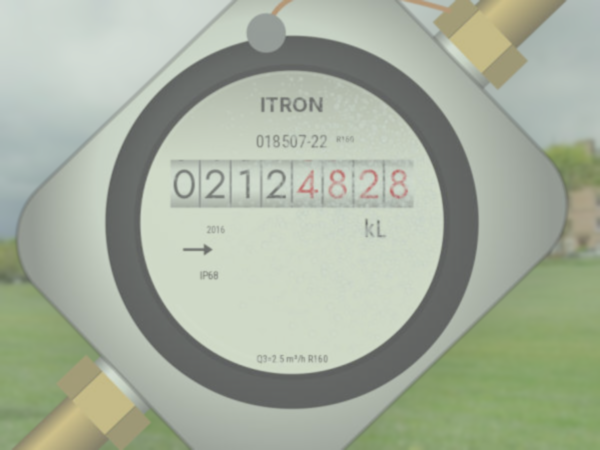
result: 212.4828 kL
